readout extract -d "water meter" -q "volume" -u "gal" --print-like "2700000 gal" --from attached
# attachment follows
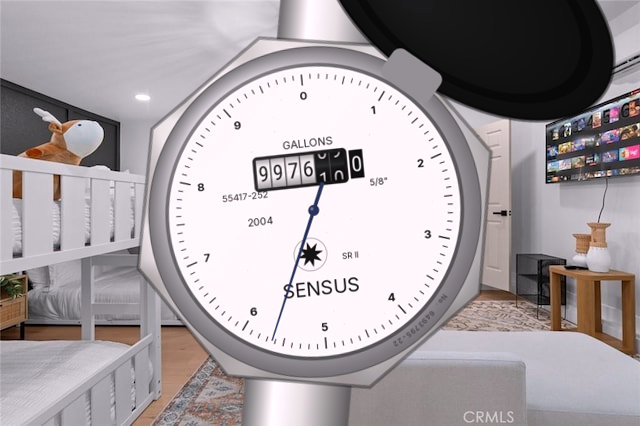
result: 9976095.6 gal
